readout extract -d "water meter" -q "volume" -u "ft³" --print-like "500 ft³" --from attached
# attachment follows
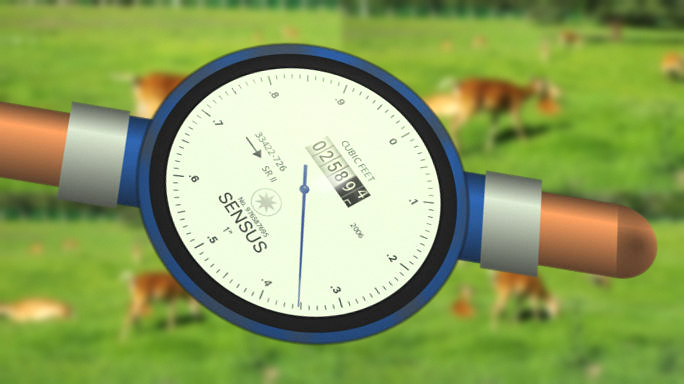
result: 25894.35 ft³
